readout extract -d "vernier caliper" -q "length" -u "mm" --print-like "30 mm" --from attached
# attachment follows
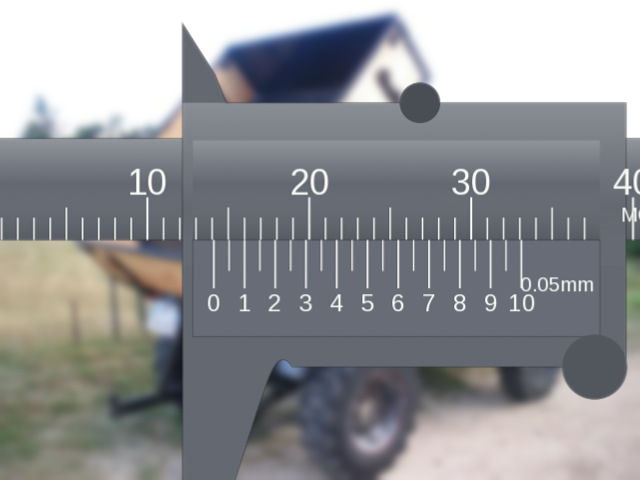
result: 14.1 mm
